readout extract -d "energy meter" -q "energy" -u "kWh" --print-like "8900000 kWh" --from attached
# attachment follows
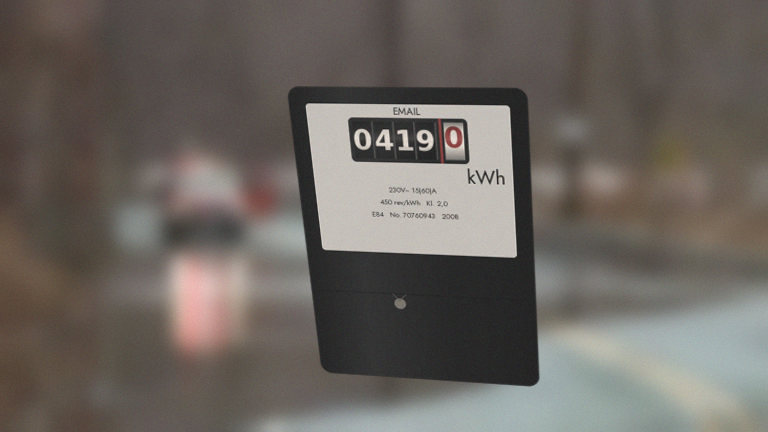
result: 419.0 kWh
